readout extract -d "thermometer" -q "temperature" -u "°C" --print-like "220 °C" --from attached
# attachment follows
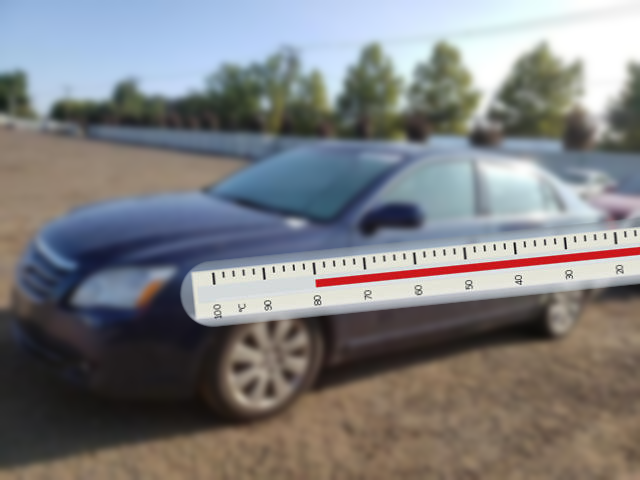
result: 80 °C
